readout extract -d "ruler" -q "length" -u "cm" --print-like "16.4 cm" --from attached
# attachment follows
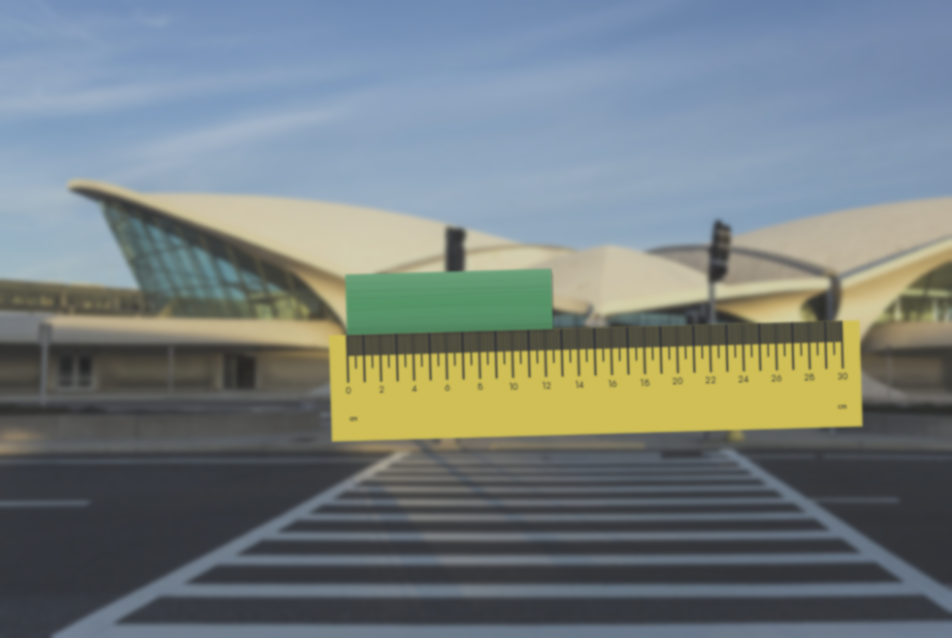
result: 12.5 cm
